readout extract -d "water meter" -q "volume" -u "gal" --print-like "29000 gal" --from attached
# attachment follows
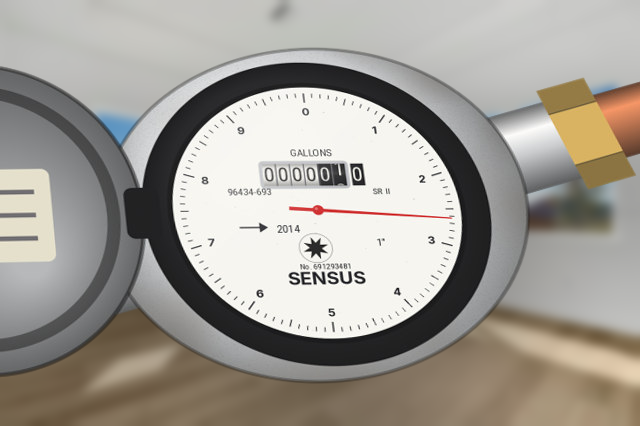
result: 12.6 gal
